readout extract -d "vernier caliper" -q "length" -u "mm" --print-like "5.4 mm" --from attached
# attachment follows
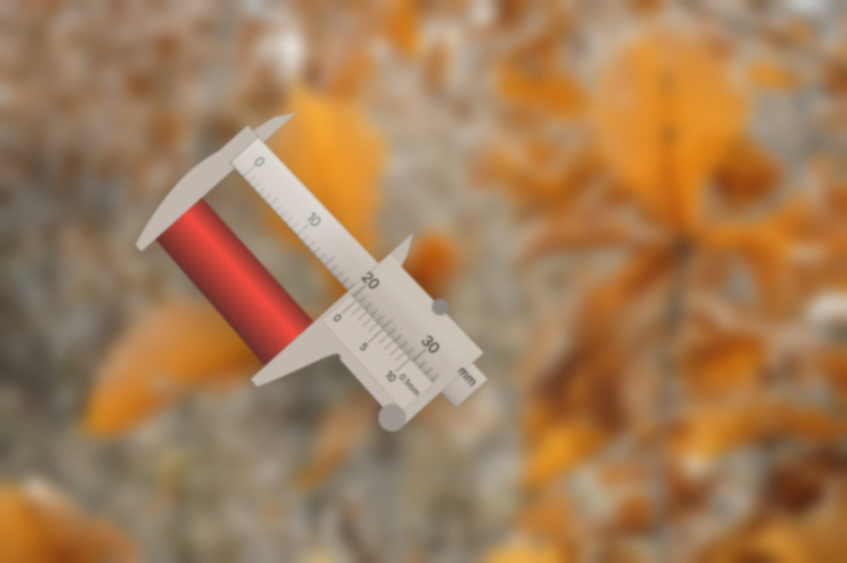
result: 20.6 mm
